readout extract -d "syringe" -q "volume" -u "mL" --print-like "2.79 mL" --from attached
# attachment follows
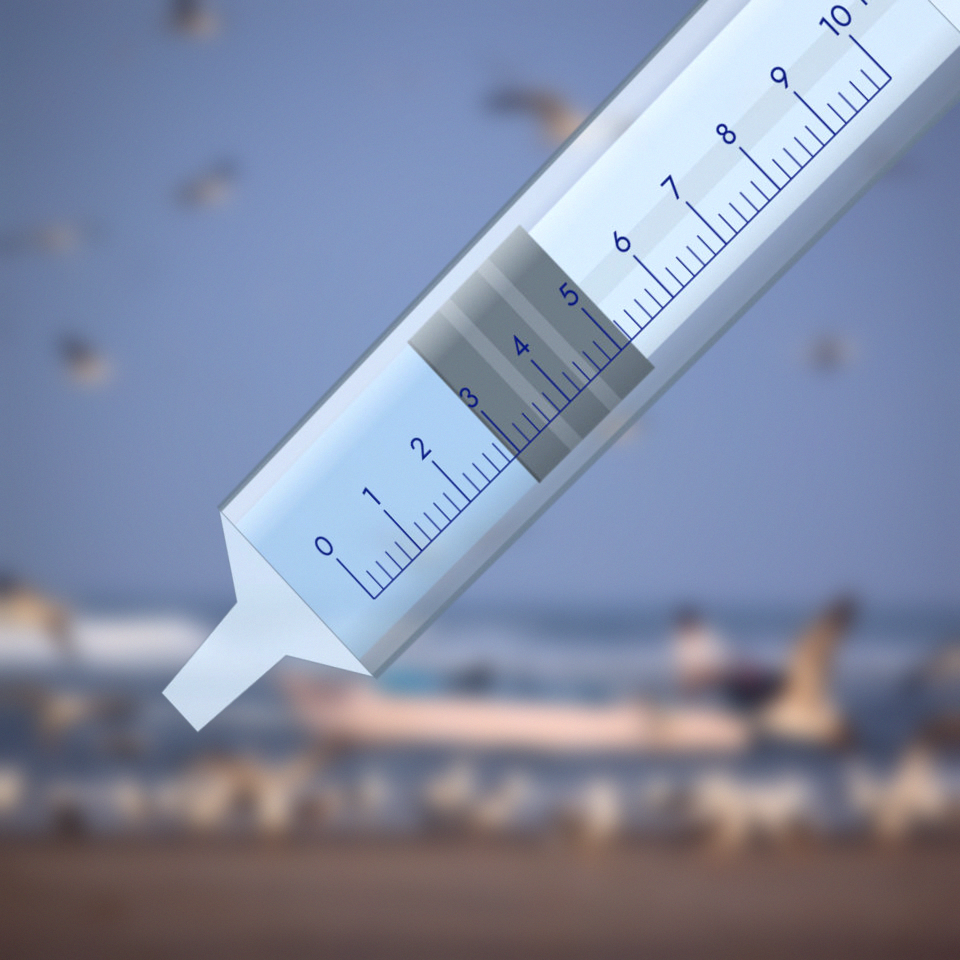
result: 2.9 mL
